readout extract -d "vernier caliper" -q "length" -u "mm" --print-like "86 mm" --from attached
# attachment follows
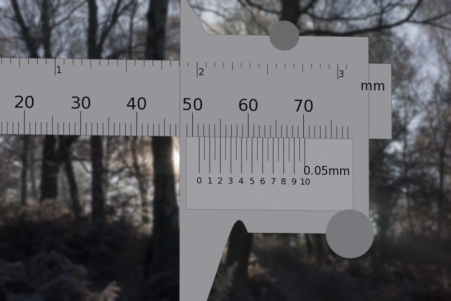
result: 51.2 mm
